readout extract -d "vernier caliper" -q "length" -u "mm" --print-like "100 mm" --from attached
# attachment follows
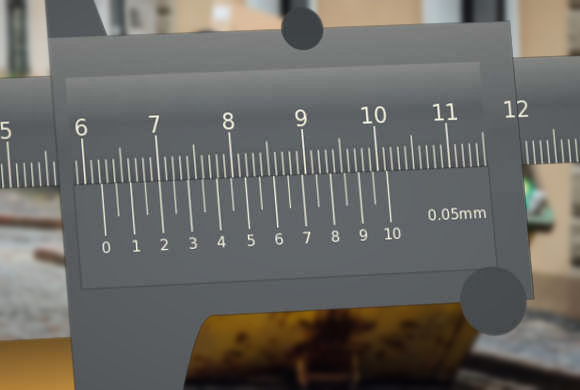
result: 62.2 mm
